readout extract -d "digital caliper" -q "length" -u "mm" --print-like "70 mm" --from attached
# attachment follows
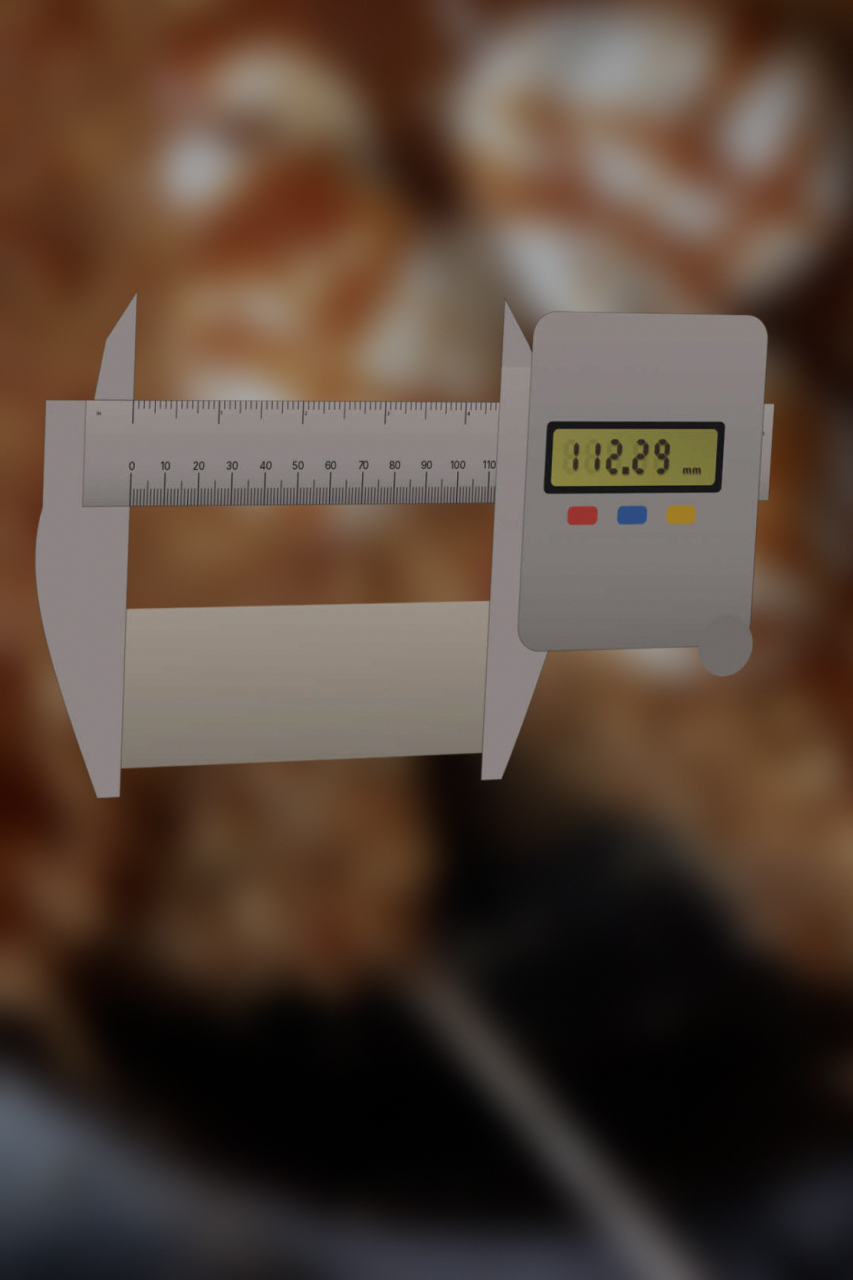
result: 112.29 mm
